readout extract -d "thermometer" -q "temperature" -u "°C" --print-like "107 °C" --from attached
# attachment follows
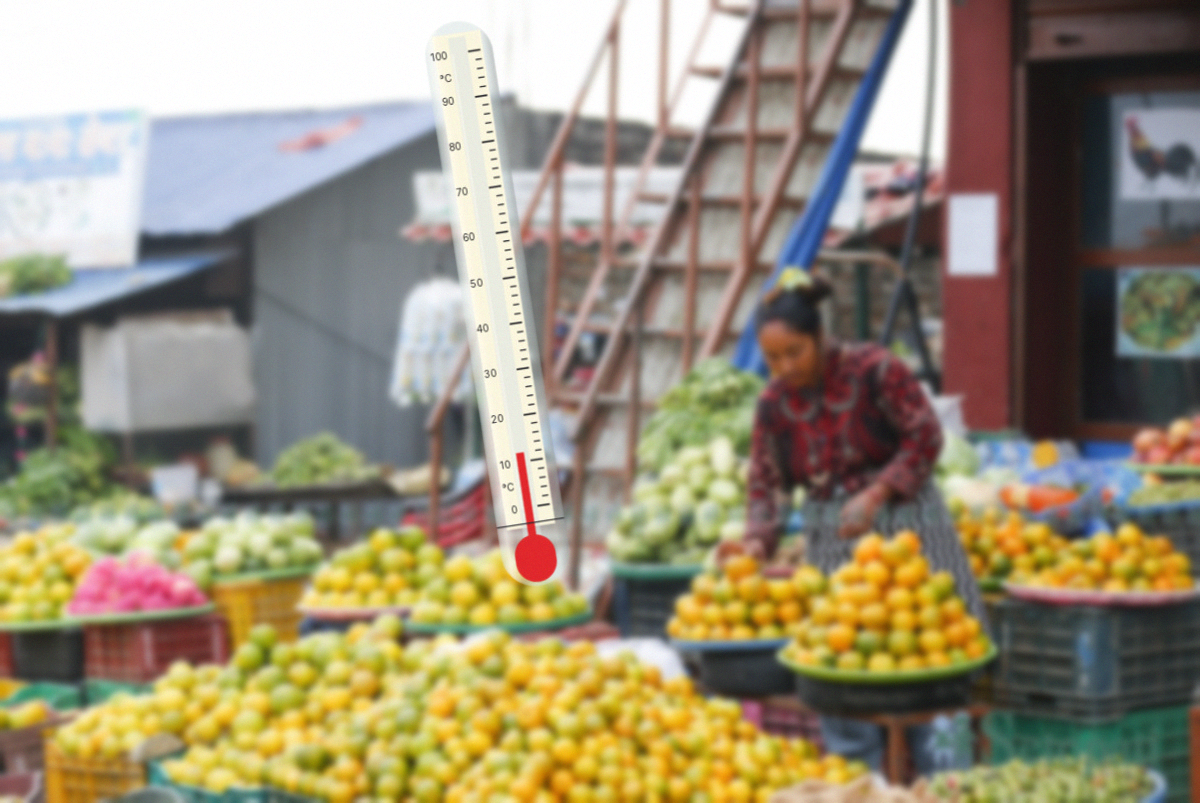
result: 12 °C
